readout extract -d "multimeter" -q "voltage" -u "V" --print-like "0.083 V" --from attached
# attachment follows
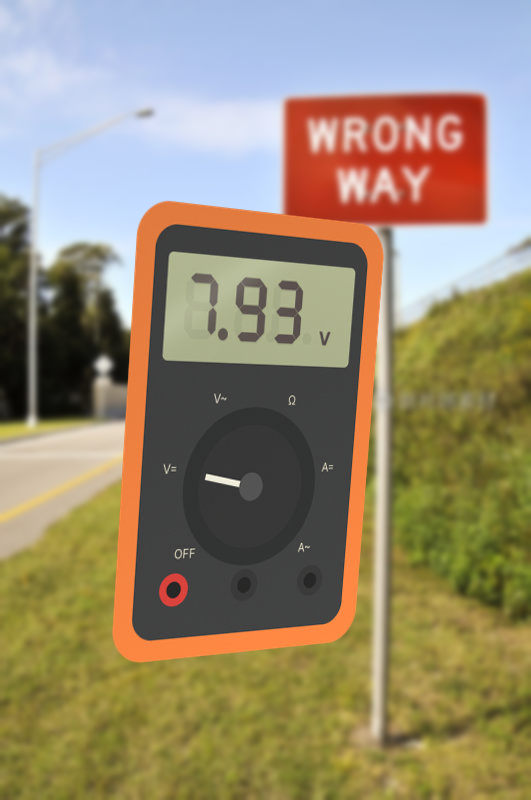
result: 7.93 V
